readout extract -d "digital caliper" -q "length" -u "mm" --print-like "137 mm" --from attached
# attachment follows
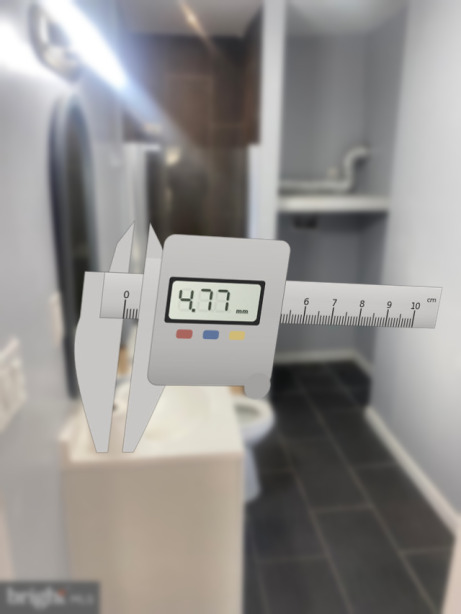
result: 4.77 mm
